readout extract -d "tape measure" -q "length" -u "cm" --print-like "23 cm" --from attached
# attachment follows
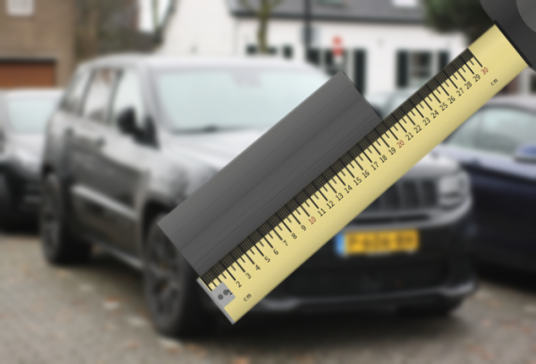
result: 20 cm
